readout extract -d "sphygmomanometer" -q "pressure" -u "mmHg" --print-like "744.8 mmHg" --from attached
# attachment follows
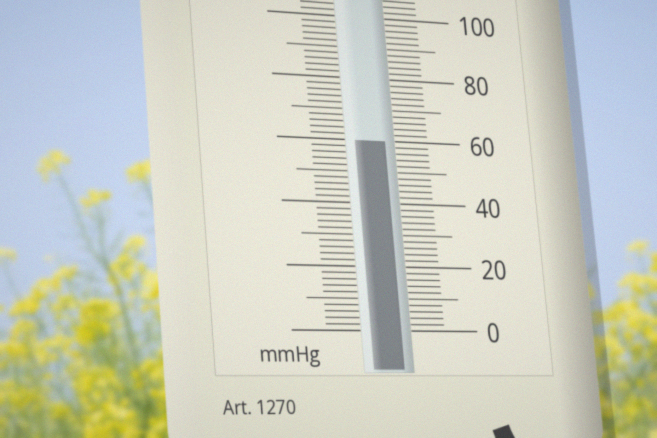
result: 60 mmHg
